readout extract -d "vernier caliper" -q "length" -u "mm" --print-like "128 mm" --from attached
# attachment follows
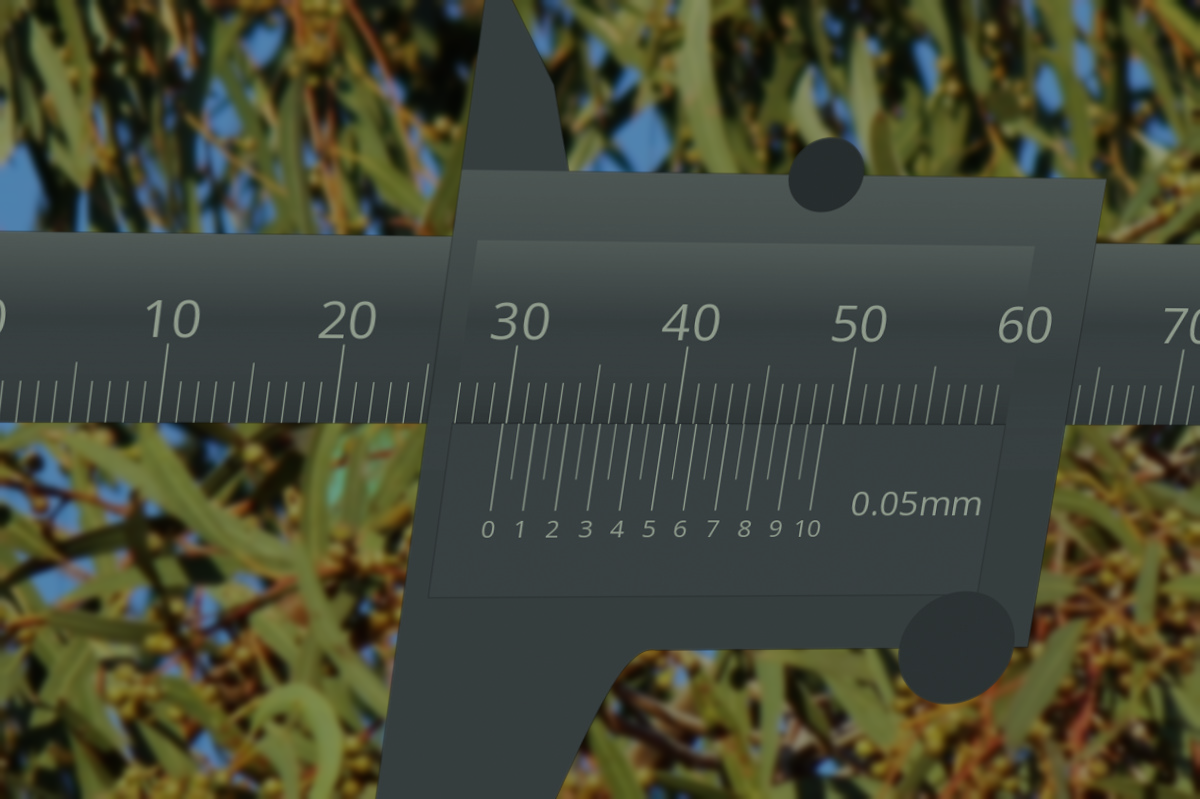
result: 29.8 mm
